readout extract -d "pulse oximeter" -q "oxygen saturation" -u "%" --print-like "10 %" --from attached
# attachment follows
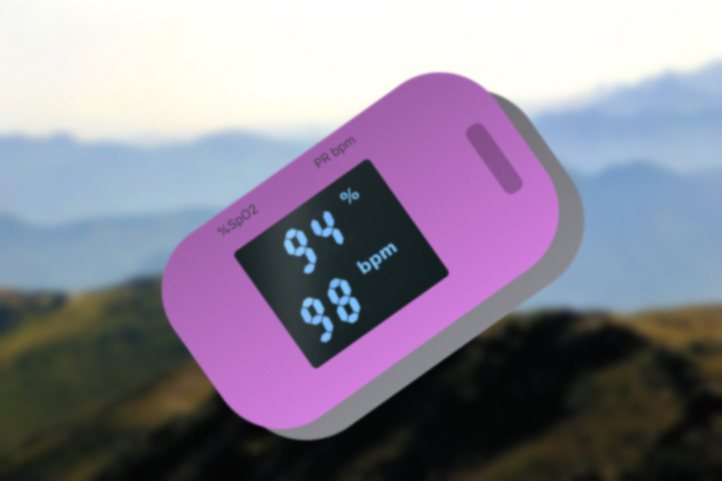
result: 94 %
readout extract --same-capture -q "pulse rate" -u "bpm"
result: 98 bpm
